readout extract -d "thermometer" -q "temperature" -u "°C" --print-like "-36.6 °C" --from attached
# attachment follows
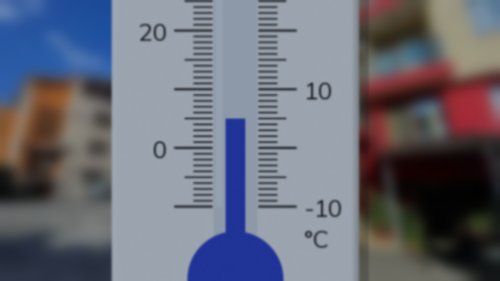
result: 5 °C
